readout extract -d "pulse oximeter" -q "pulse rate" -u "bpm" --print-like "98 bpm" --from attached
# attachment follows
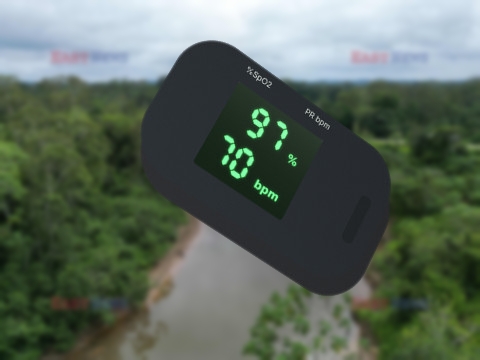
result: 70 bpm
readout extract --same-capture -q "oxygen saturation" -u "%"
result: 97 %
